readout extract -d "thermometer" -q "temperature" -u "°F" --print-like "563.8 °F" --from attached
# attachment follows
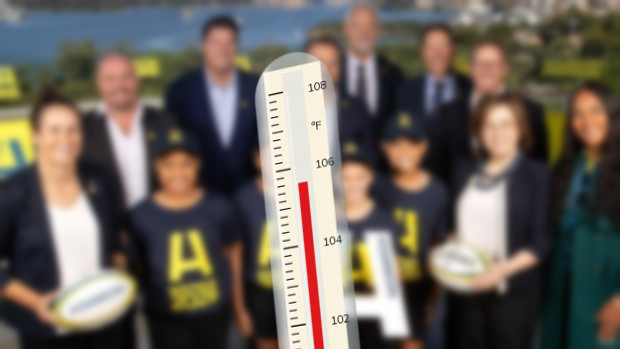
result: 105.6 °F
